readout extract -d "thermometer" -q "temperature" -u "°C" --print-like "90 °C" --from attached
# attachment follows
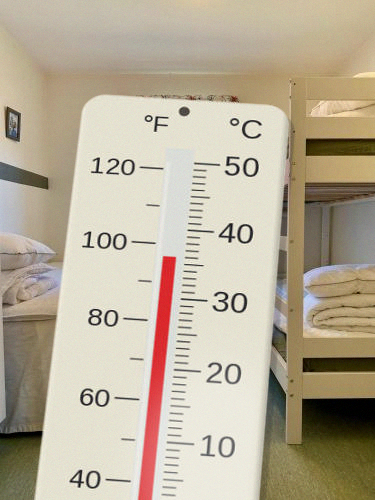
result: 36 °C
